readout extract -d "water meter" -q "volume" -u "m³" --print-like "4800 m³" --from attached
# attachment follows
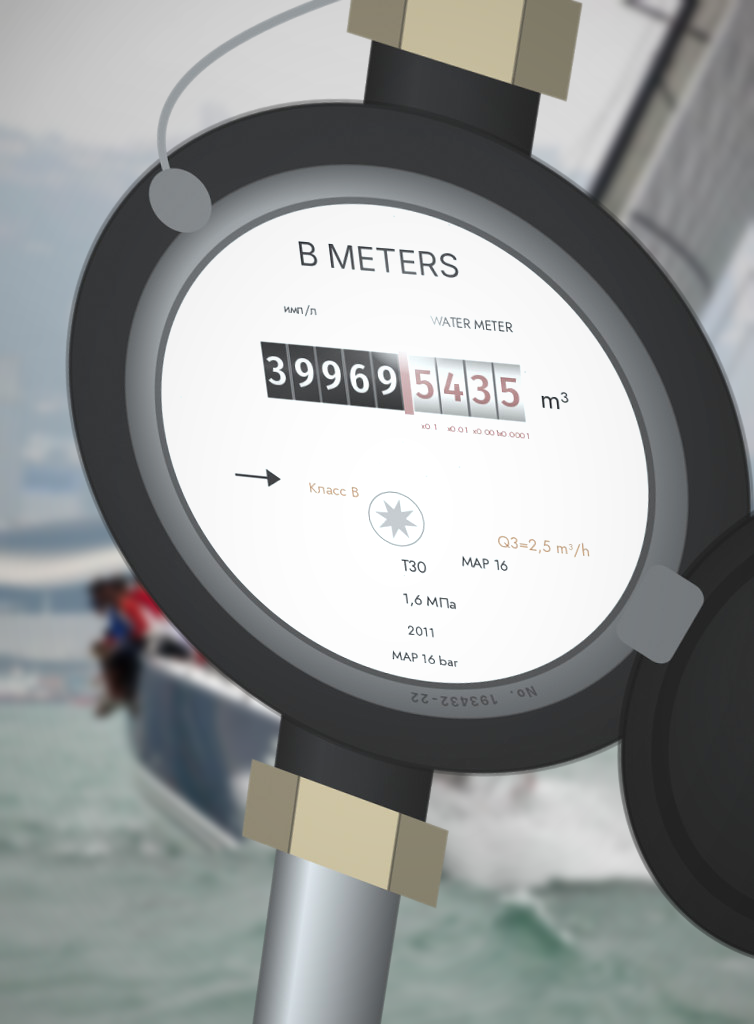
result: 39969.5435 m³
